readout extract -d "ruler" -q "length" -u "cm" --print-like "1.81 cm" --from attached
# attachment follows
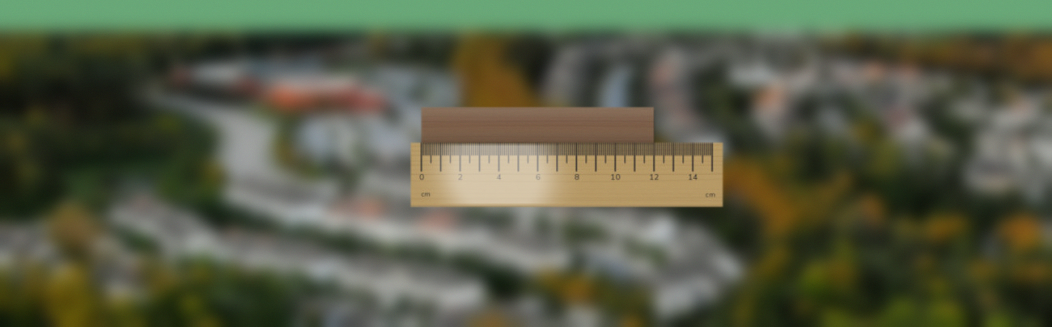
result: 12 cm
